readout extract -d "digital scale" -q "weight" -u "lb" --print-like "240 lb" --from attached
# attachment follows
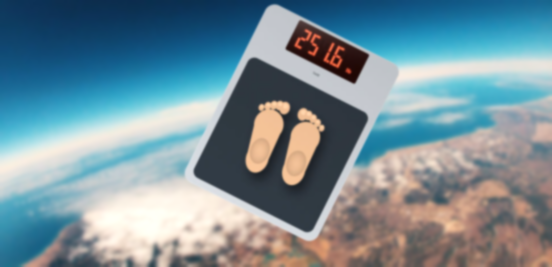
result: 251.6 lb
